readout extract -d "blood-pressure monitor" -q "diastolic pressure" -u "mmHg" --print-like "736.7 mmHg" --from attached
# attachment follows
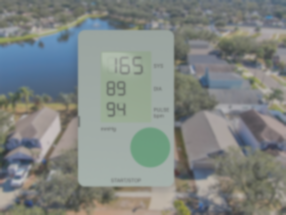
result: 89 mmHg
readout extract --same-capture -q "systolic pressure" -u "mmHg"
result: 165 mmHg
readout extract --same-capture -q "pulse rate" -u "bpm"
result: 94 bpm
